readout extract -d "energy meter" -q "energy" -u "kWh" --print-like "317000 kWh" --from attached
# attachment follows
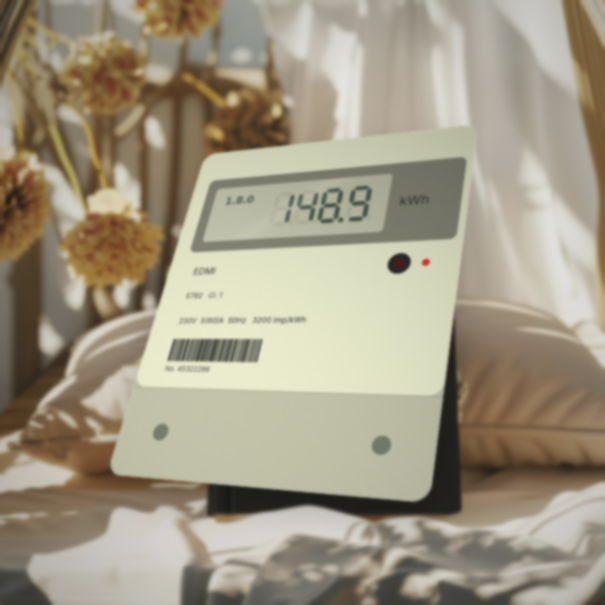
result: 148.9 kWh
